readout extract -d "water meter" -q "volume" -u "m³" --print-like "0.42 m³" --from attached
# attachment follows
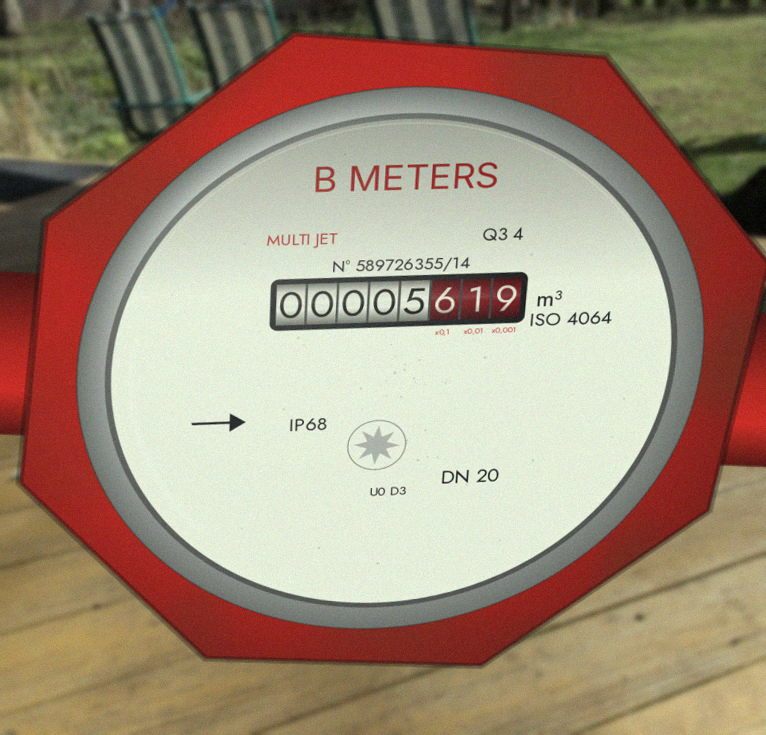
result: 5.619 m³
